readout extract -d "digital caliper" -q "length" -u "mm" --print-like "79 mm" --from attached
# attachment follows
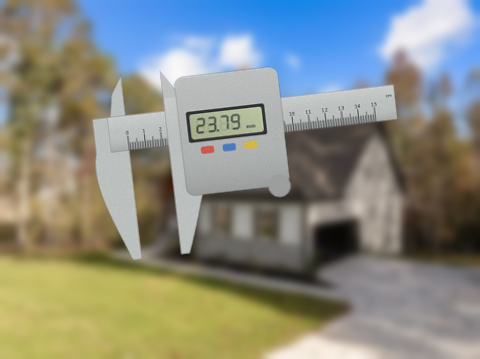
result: 23.79 mm
